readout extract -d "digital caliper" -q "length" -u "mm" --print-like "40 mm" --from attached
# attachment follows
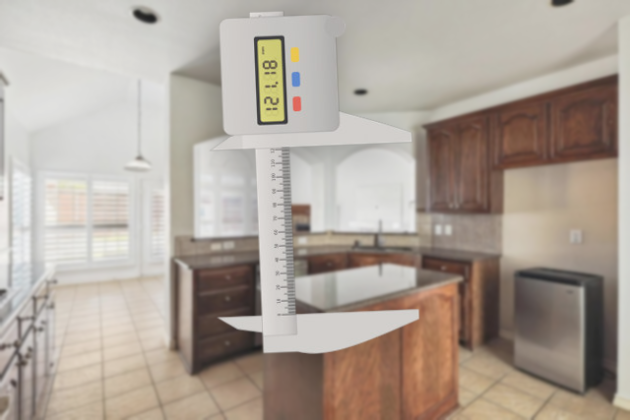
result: 121.18 mm
